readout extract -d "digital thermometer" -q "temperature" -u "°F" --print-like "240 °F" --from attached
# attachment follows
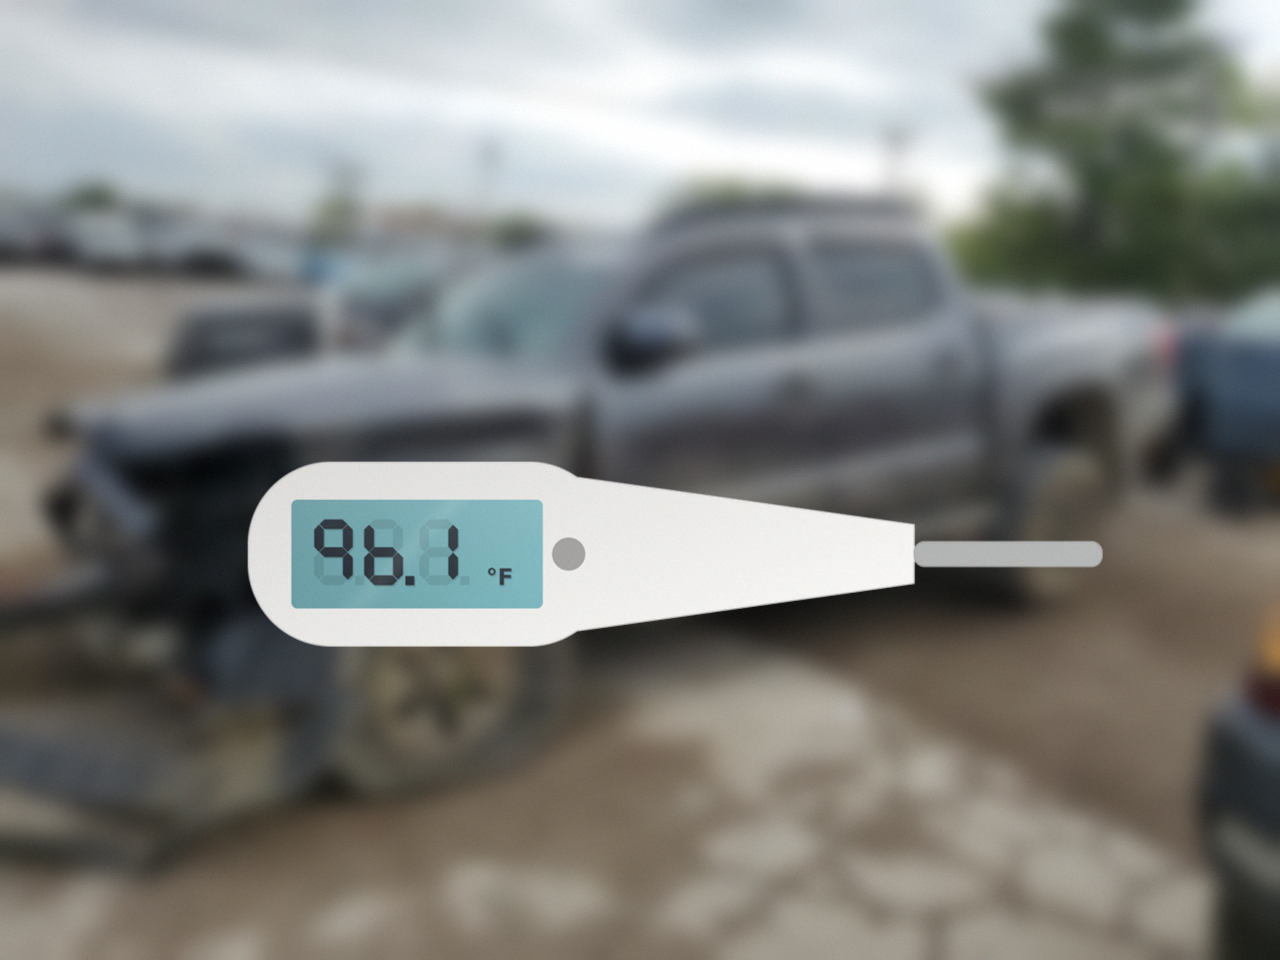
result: 96.1 °F
